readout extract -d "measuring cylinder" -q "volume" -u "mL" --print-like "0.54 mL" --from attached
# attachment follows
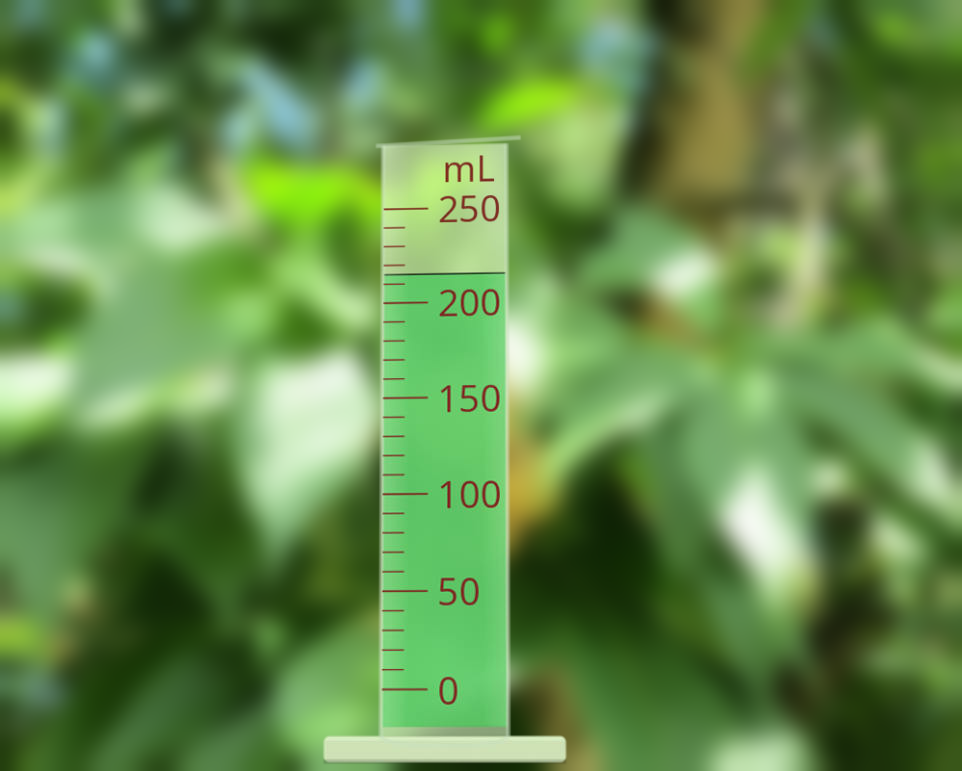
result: 215 mL
